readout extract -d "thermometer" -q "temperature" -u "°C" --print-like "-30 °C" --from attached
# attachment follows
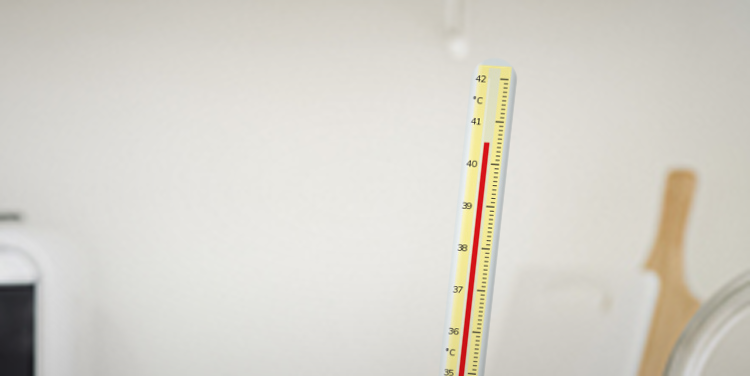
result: 40.5 °C
